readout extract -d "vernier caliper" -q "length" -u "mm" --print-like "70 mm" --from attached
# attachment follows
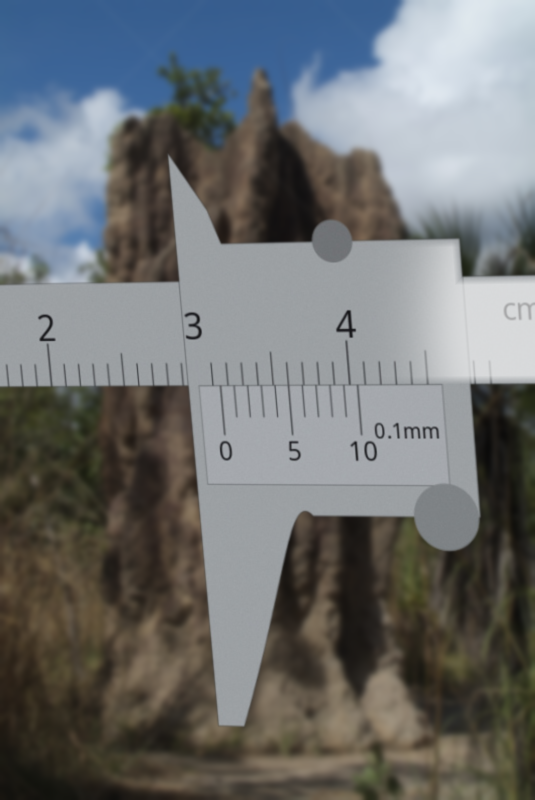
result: 31.5 mm
